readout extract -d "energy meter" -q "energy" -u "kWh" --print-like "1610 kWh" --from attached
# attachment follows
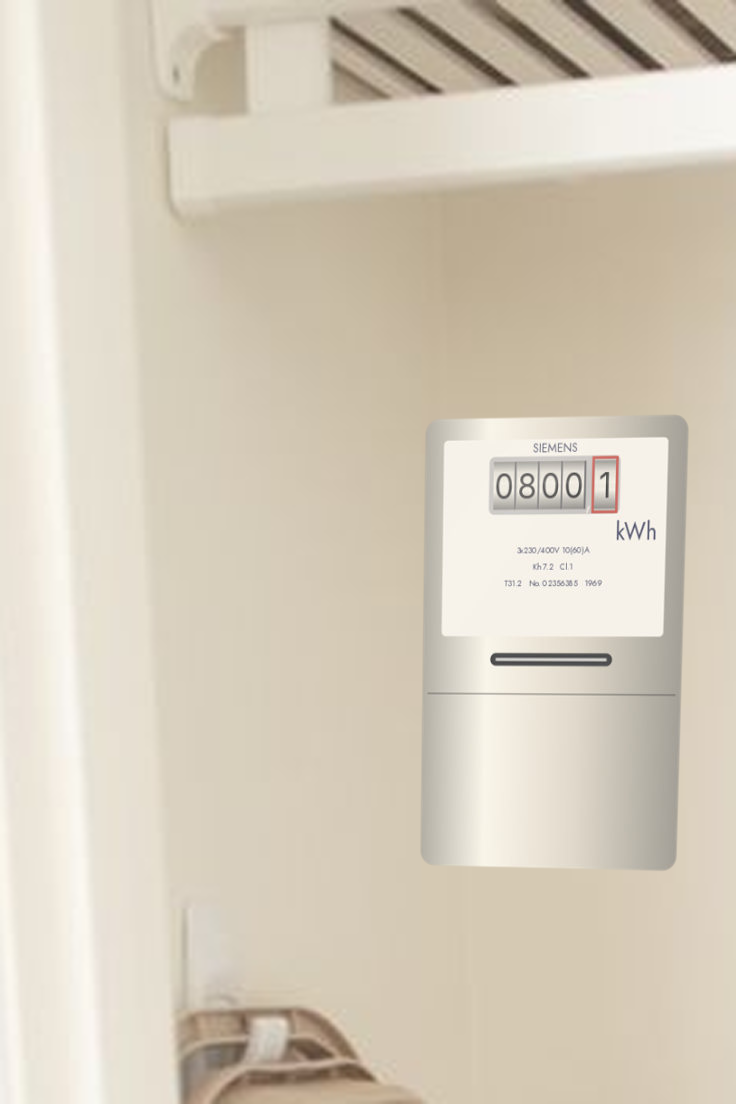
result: 800.1 kWh
